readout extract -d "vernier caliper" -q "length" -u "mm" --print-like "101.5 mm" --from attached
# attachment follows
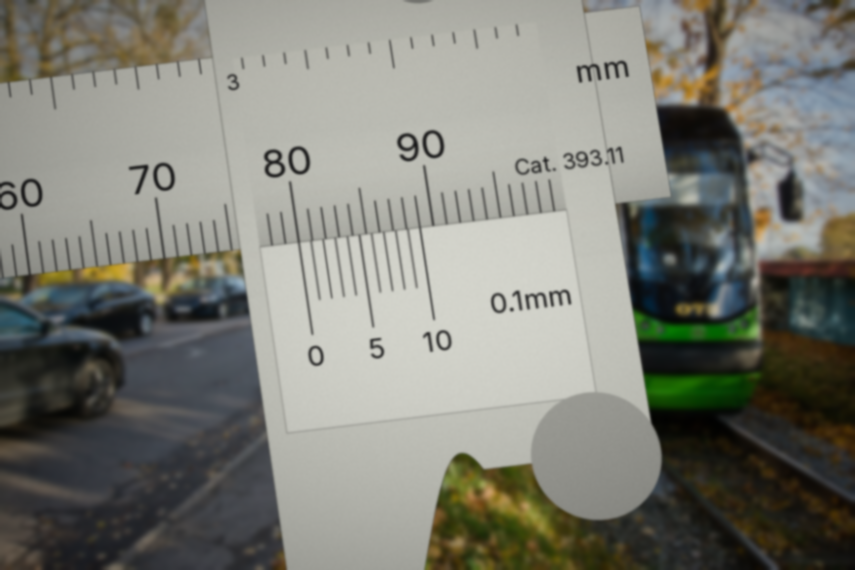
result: 80.0 mm
